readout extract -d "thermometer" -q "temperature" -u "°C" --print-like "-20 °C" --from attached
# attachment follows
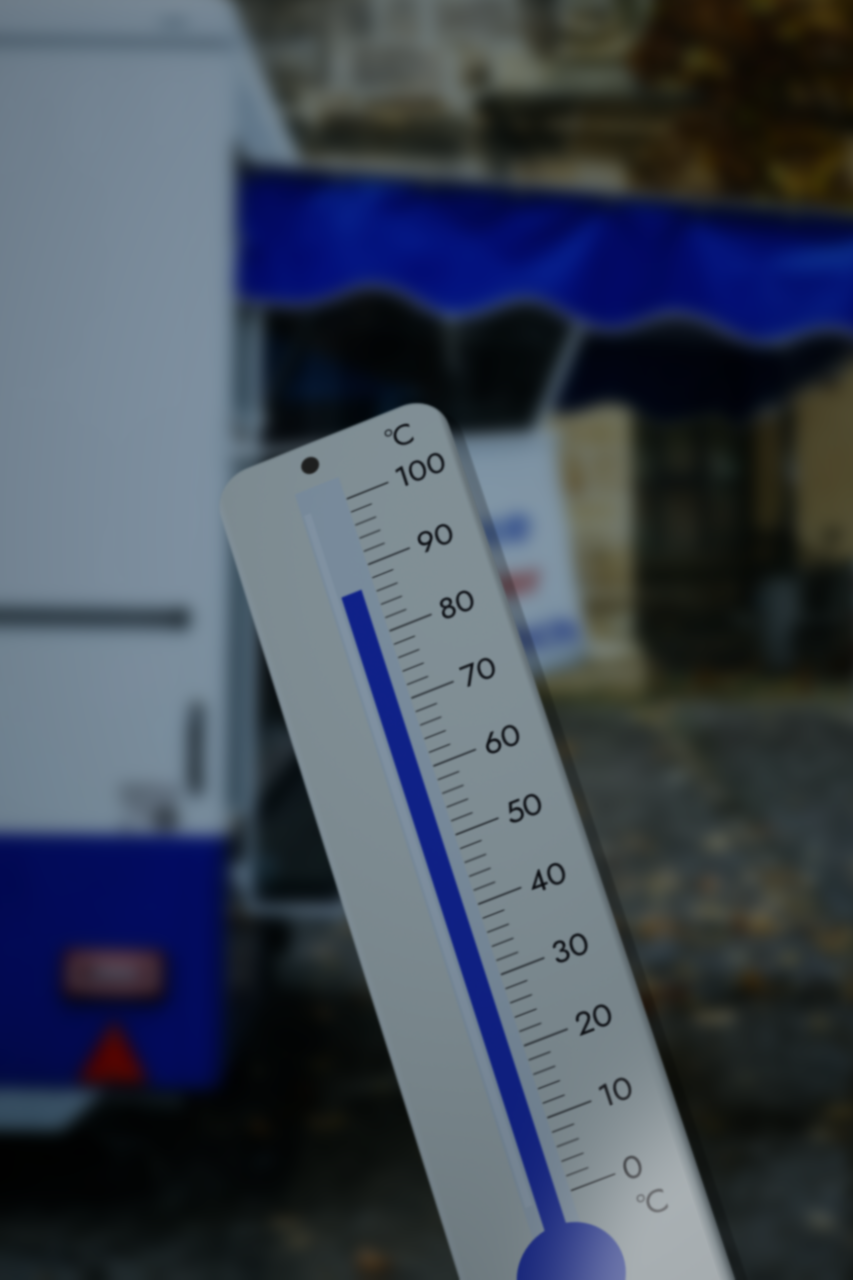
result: 87 °C
